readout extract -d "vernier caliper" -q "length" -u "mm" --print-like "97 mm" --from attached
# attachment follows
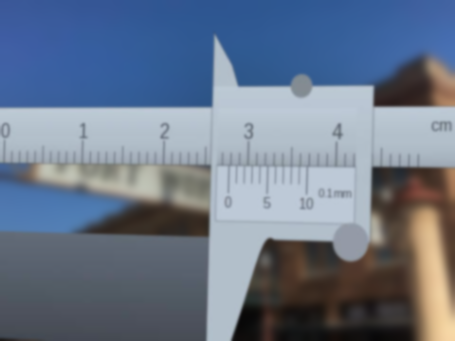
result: 27.8 mm
